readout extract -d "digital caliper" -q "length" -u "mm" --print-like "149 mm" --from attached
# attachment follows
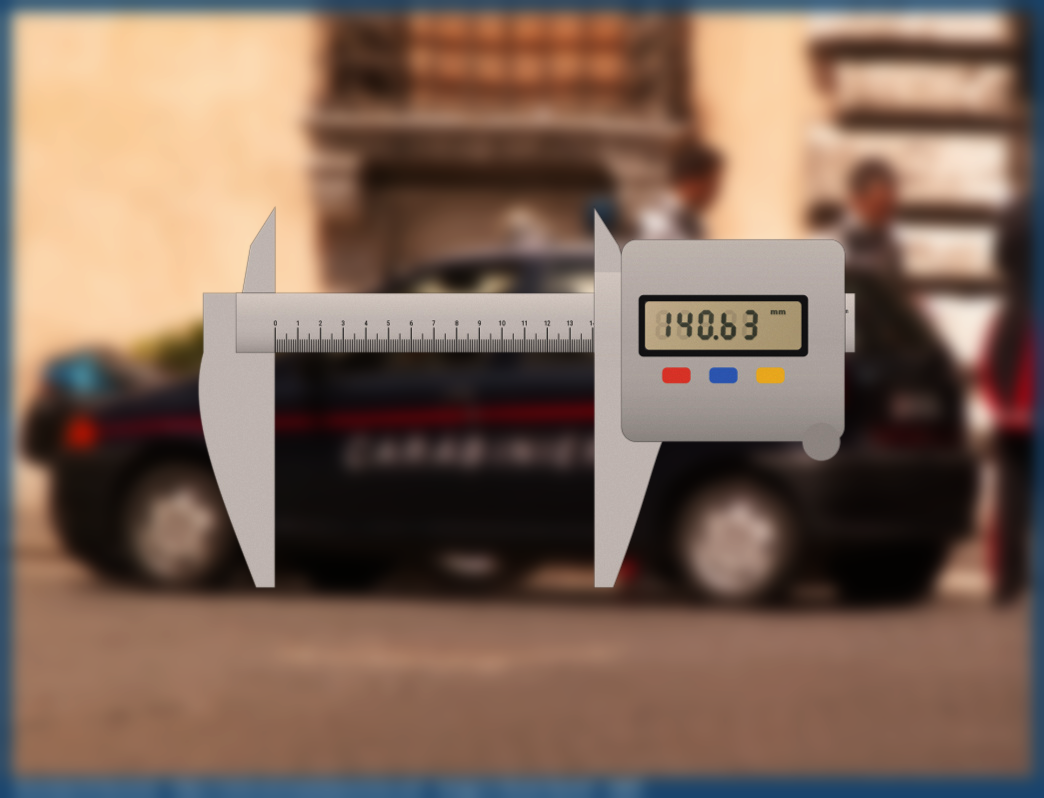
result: 140.63 mm
